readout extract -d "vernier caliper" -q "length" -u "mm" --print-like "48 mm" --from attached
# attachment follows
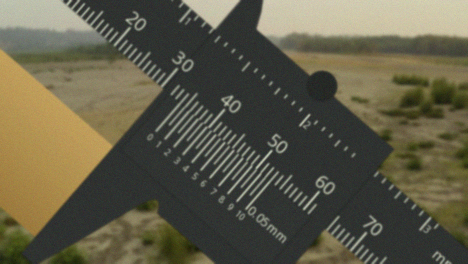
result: 34.0 mm
